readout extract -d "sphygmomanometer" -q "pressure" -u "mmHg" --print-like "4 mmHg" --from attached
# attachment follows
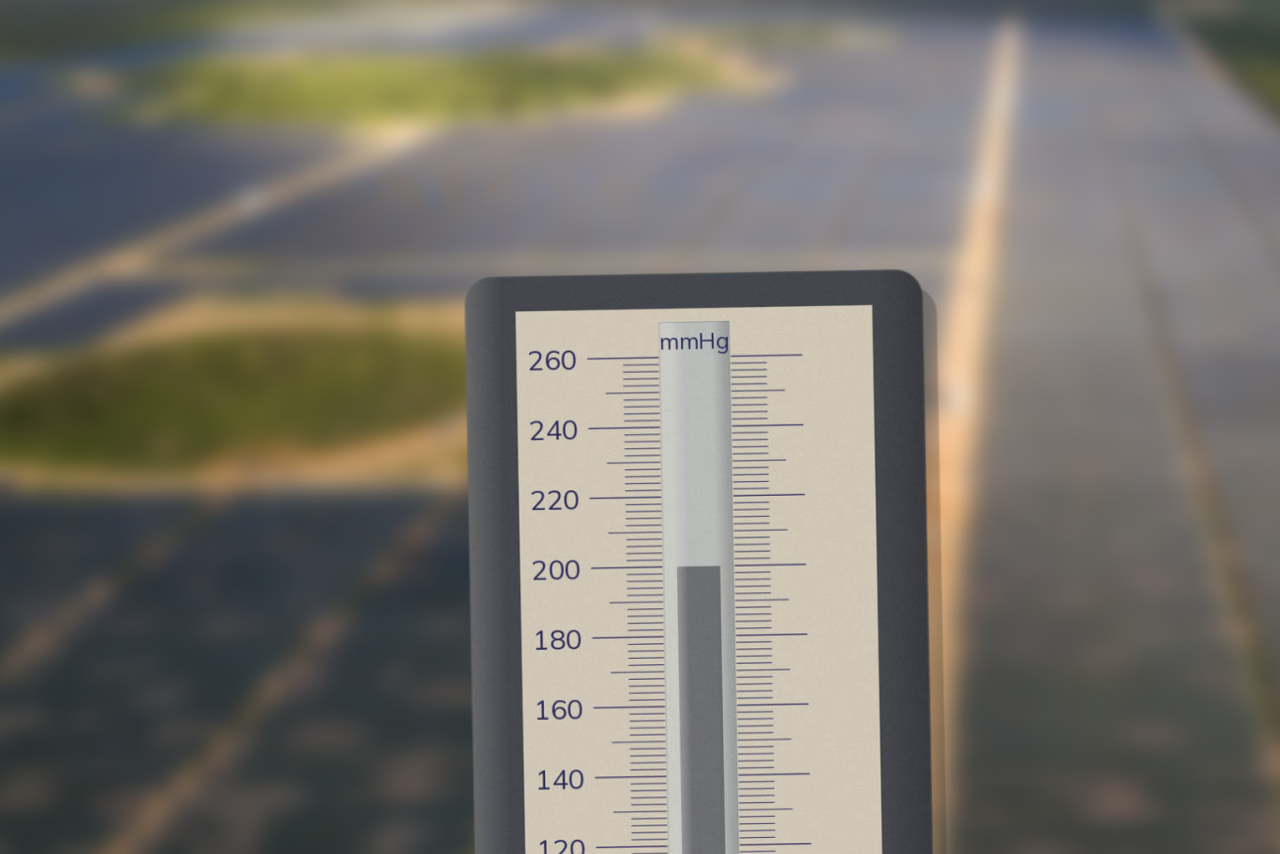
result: 200 mmHg
